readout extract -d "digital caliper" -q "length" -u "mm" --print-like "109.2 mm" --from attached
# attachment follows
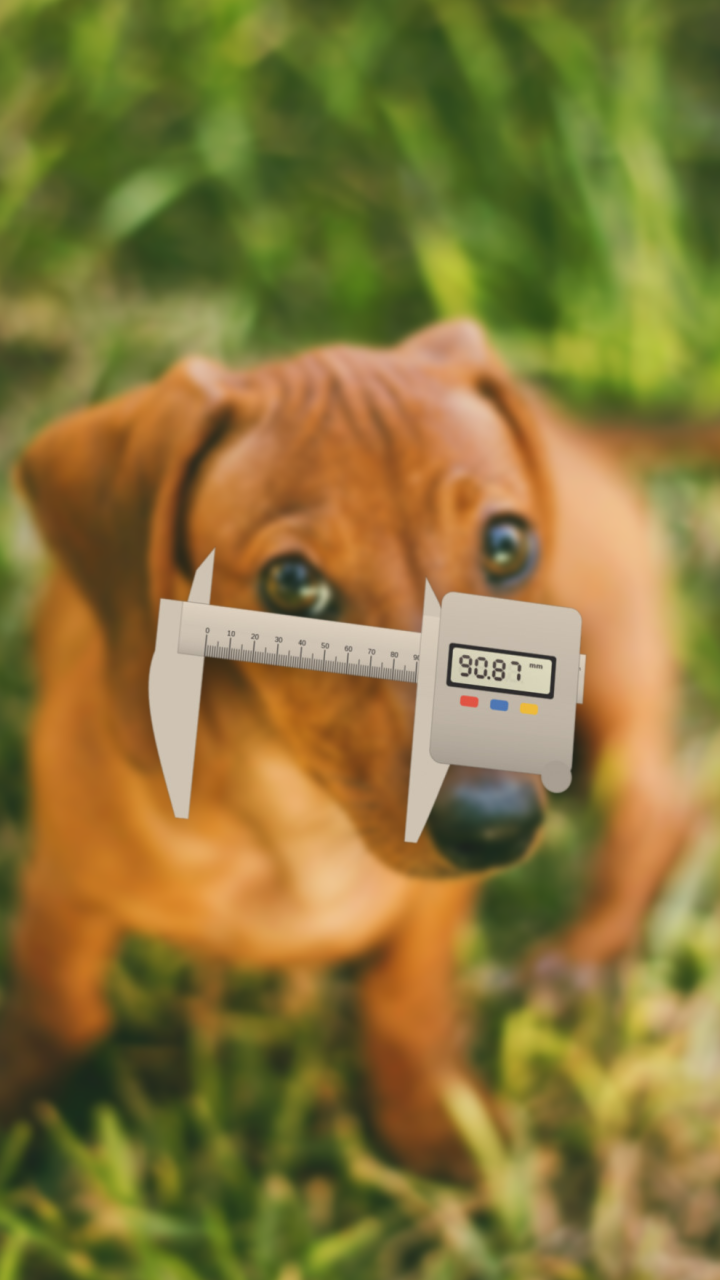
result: 90.87 mm
